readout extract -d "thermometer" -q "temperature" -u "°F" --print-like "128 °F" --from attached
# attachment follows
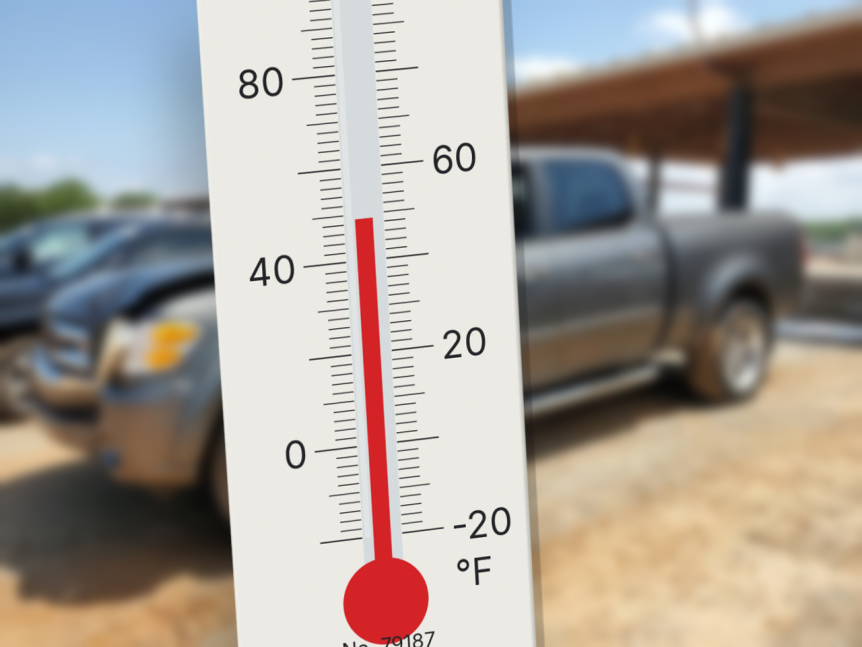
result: 49 °F
